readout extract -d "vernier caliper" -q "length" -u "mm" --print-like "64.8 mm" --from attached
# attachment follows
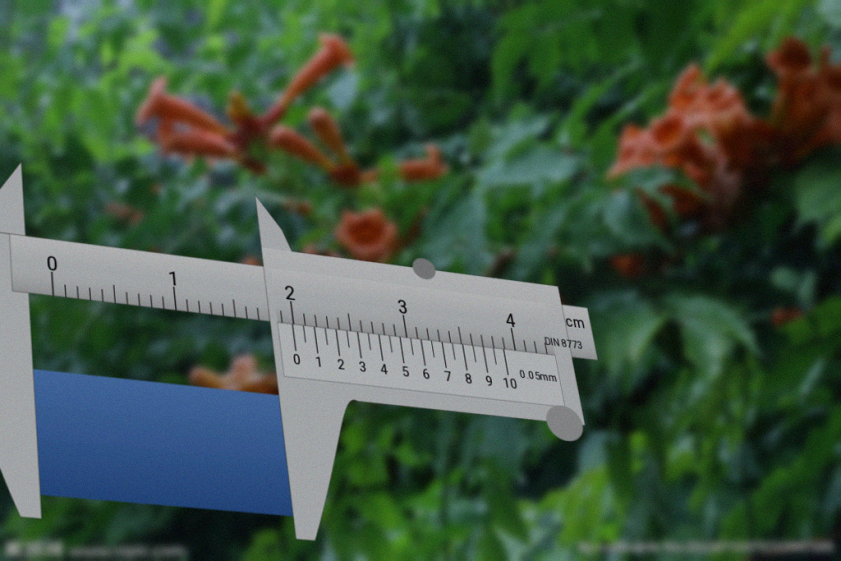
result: 19.9 mm
